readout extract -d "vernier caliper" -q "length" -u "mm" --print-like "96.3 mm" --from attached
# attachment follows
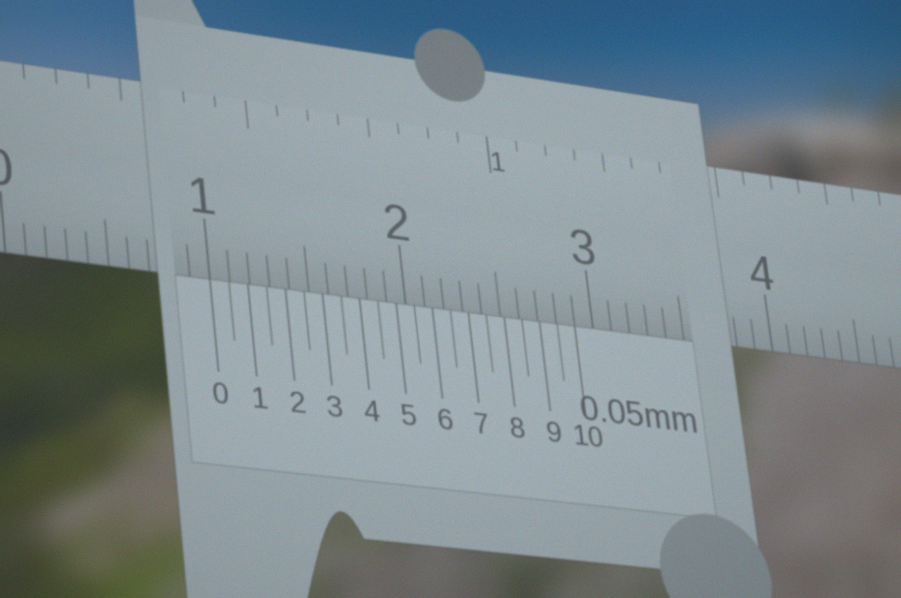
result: 10.0 mm
